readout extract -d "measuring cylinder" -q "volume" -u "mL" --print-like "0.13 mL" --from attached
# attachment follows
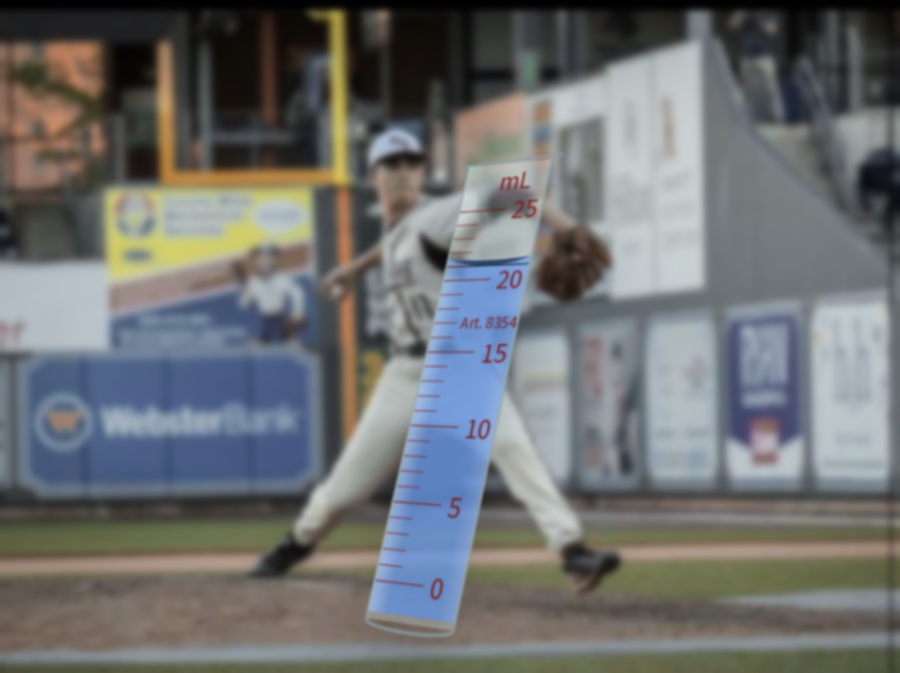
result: 21 mL
